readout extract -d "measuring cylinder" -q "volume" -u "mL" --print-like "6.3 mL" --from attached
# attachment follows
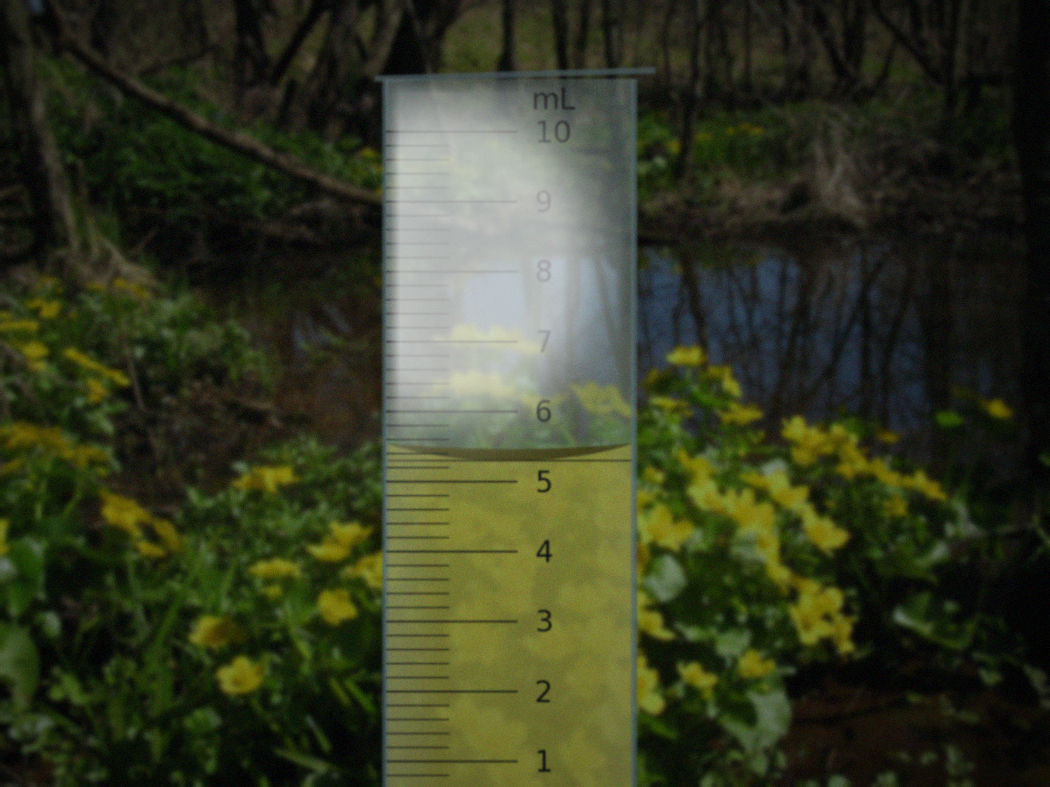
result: 5.3 mL
